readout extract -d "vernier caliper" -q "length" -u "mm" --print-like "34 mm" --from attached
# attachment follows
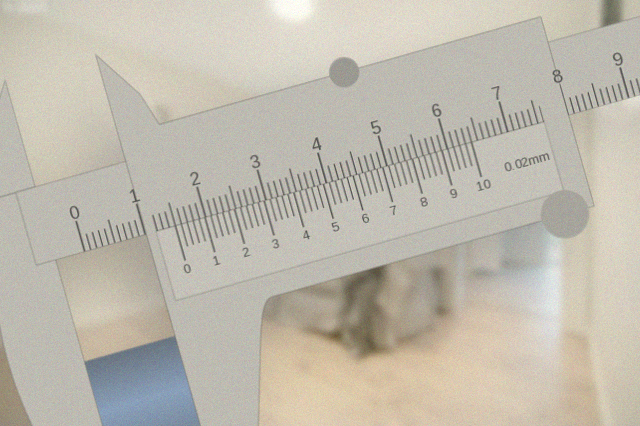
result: 15.0 mm
